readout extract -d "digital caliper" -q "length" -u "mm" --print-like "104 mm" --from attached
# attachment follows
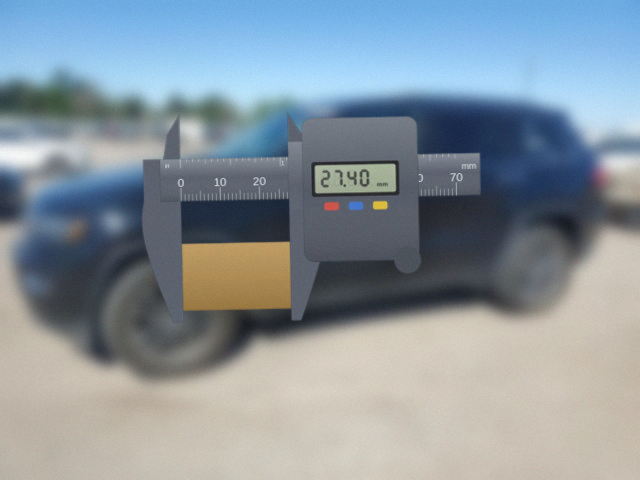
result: 27.40 mm
